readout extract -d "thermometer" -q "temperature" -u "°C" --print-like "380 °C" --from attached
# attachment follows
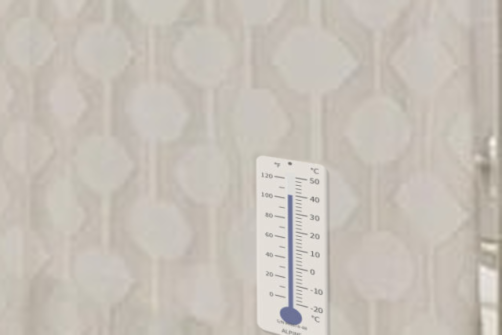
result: 40 °C
